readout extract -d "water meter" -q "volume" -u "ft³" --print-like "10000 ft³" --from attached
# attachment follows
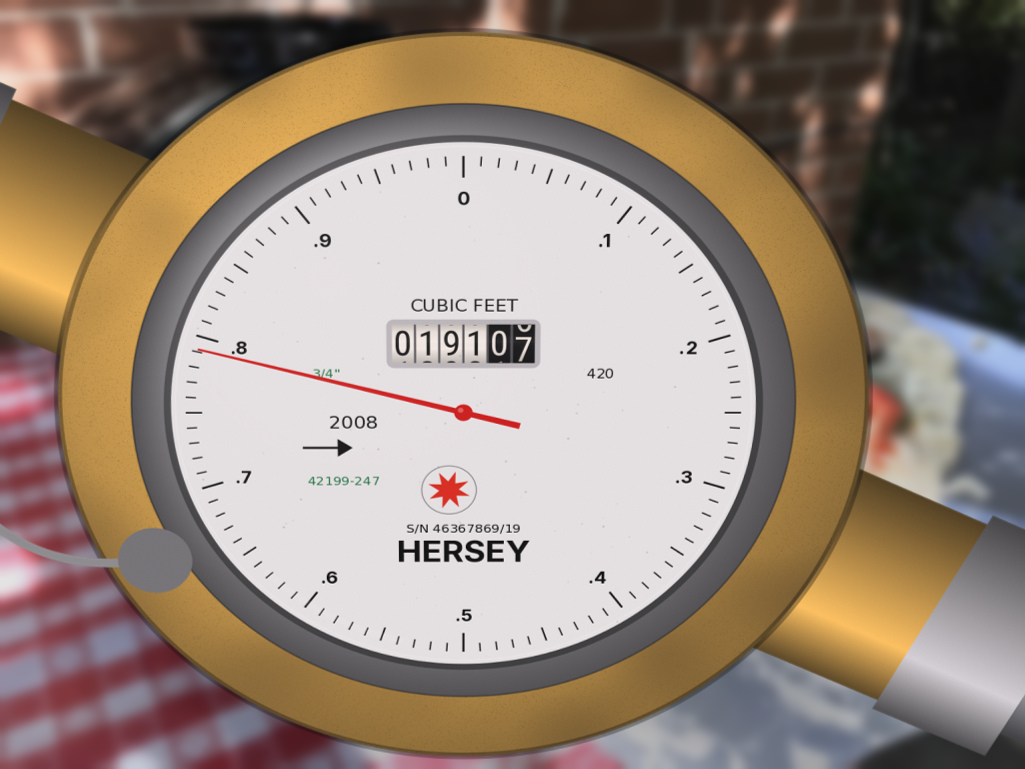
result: 19106.79 ft³
